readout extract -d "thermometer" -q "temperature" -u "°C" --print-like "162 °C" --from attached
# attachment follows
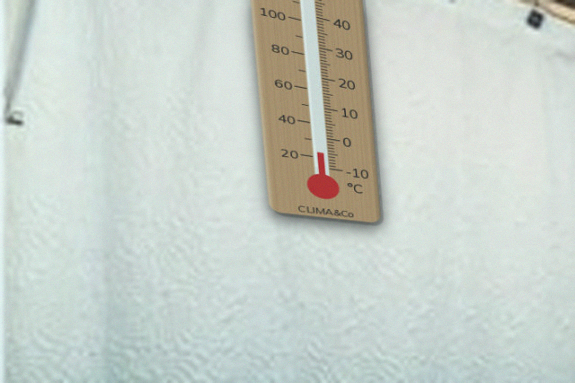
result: -5 °C
